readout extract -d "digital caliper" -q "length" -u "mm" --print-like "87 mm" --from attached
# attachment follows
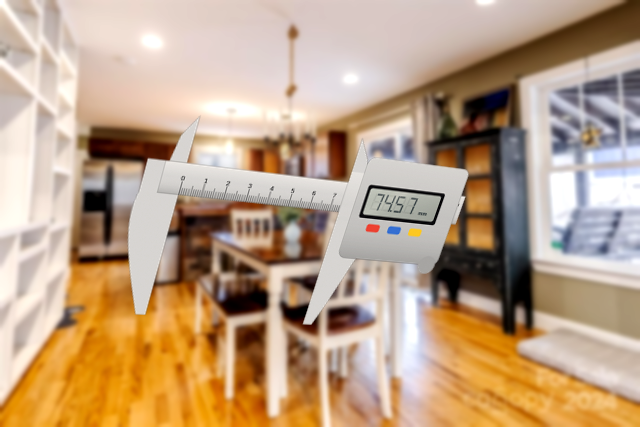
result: 74.57 mm
